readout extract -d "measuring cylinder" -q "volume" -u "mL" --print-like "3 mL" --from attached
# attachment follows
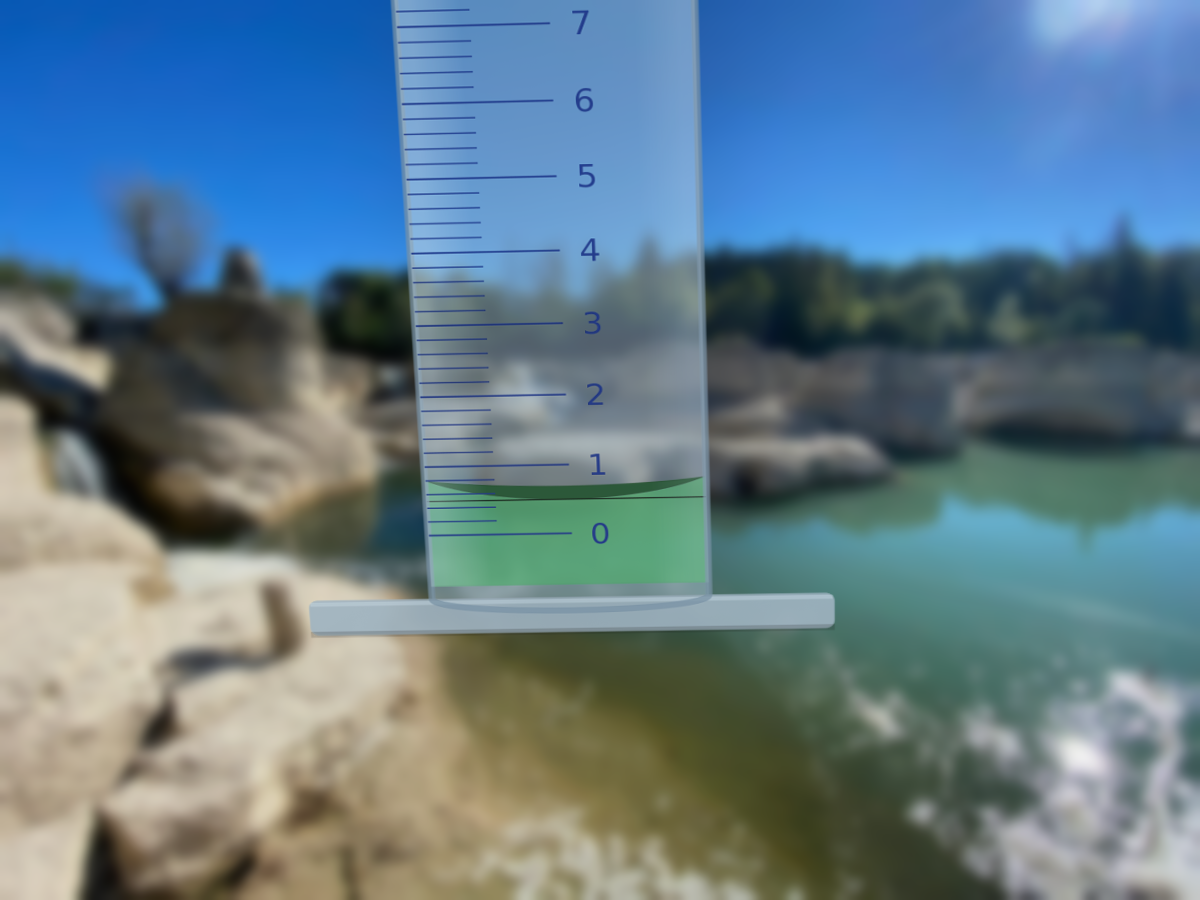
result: 0.5 mL
